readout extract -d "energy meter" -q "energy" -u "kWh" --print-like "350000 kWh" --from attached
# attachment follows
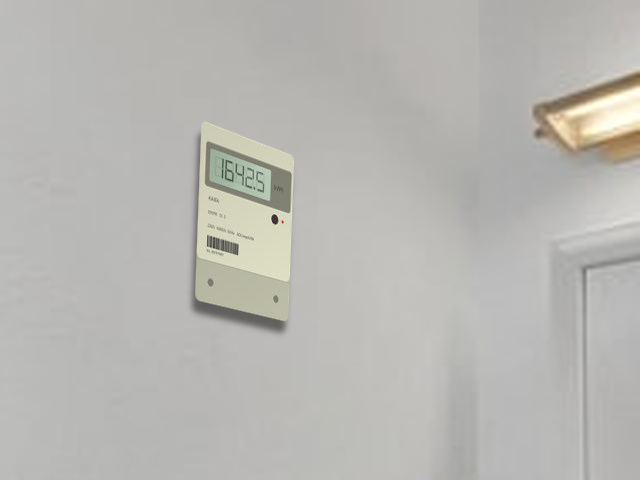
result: 1642.5 kWh
